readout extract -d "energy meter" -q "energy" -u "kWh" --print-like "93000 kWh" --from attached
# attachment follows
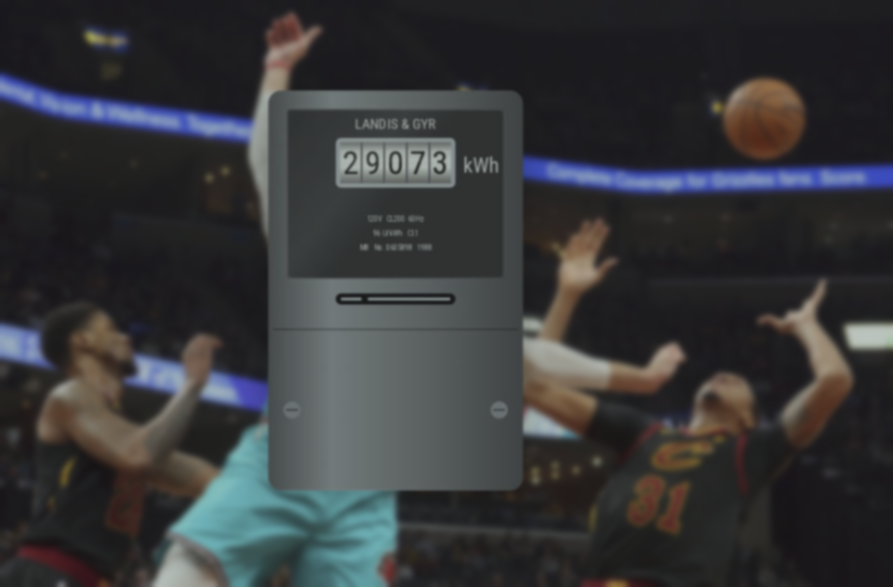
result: 29073 kWh
